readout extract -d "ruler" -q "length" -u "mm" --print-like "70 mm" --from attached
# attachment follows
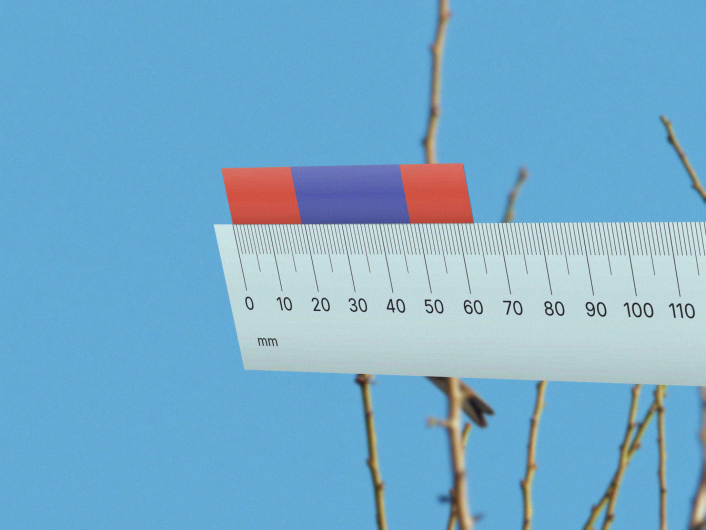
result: 64 mm
